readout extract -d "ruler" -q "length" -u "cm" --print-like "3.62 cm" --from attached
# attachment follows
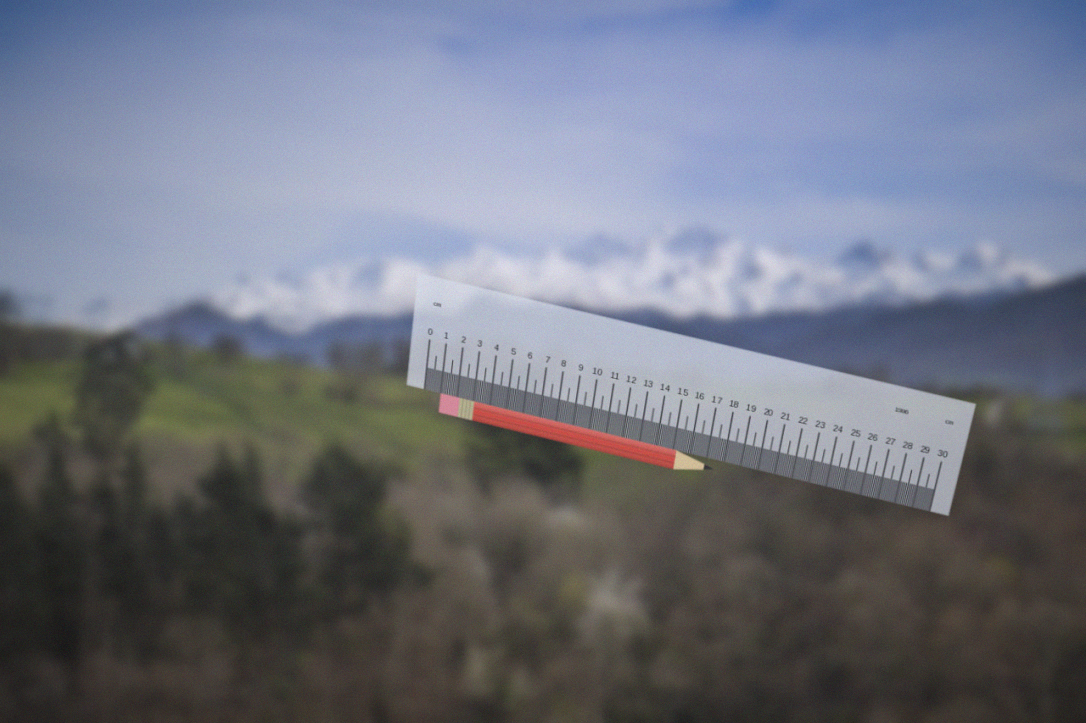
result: 16.5 cm
